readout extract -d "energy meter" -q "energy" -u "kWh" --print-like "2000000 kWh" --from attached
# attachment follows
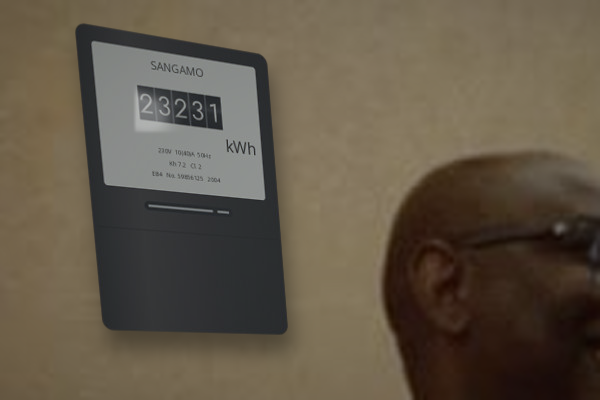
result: 23231 kWh
